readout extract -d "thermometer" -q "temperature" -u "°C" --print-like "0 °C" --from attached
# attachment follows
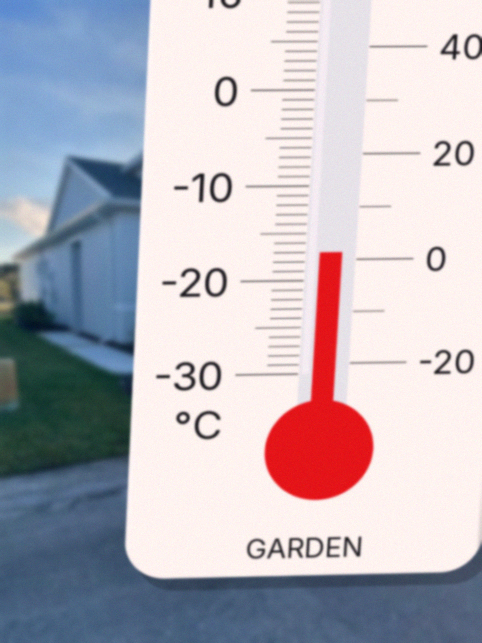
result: -17 °C
